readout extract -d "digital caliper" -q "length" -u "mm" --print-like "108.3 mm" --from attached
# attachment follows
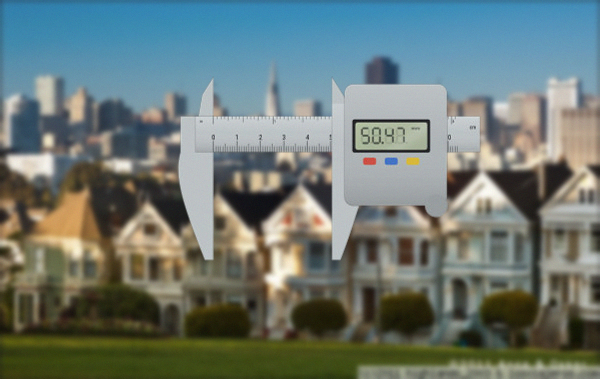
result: 50.47 mm
